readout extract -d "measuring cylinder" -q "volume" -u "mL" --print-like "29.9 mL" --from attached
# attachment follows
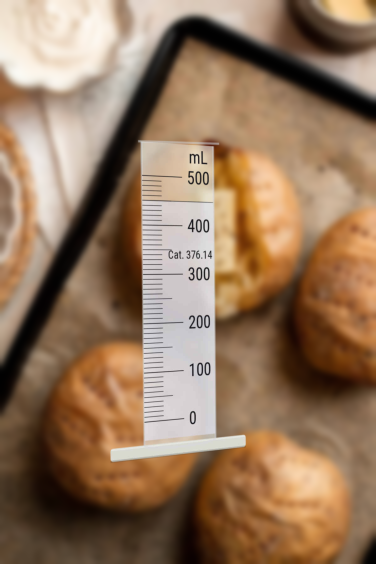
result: 450 mL
